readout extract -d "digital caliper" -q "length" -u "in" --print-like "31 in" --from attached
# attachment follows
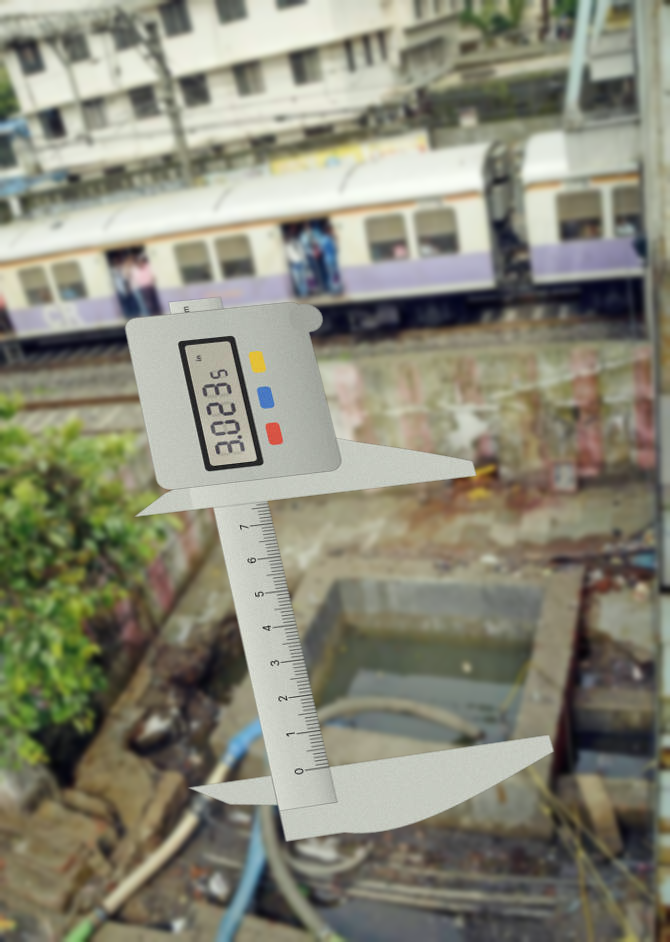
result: 3.0235 in
